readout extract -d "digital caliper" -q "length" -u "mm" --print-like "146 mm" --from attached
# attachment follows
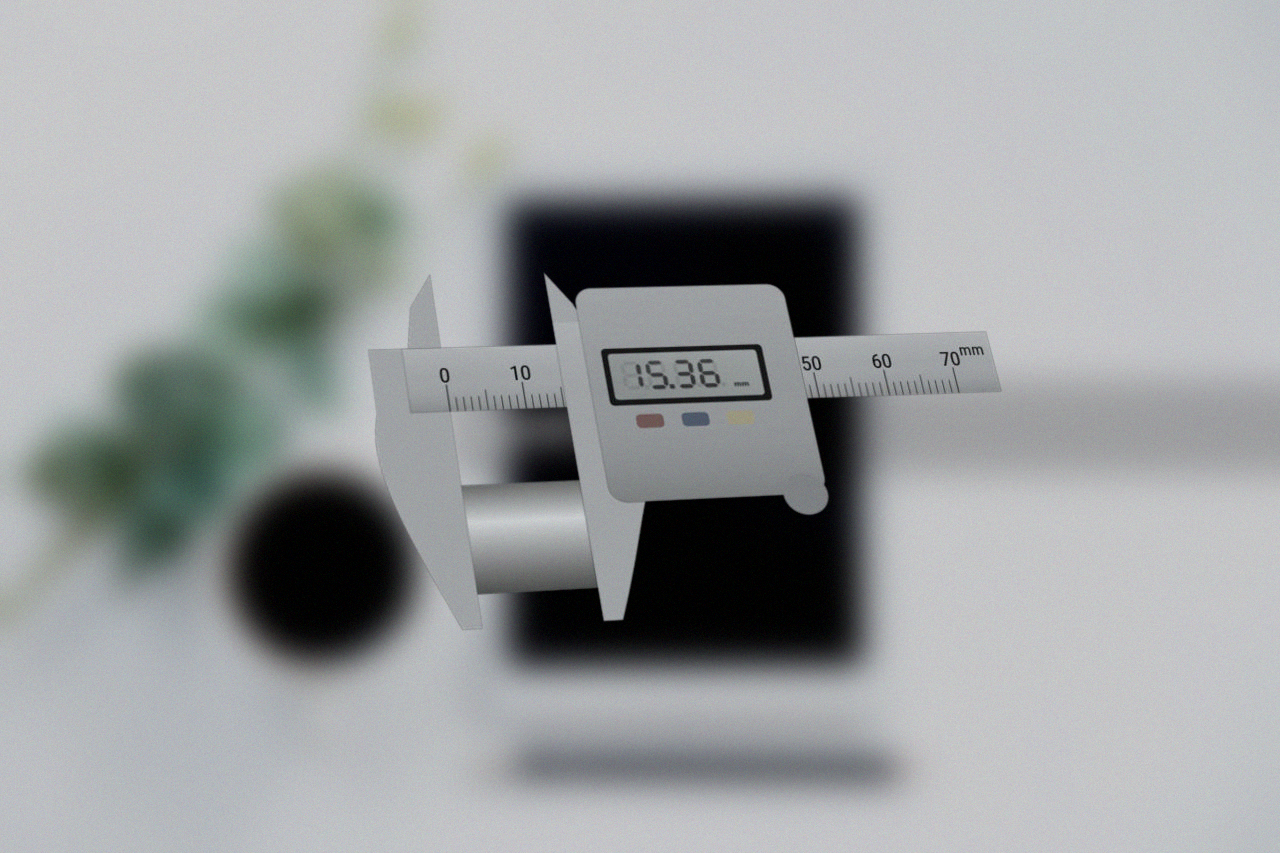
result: 15.36 mm
